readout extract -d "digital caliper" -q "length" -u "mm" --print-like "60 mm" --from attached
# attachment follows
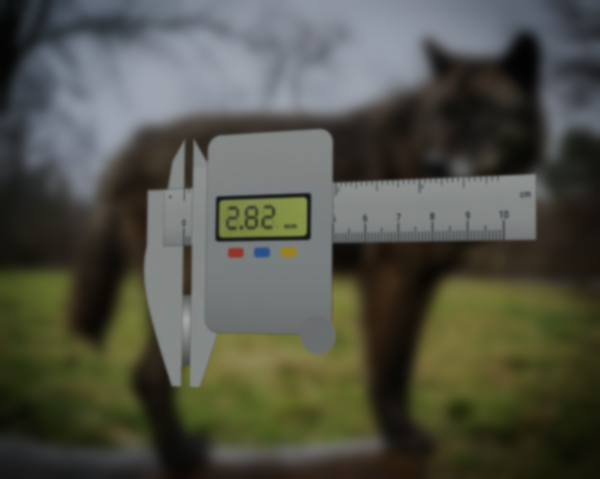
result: 2.82 mm
